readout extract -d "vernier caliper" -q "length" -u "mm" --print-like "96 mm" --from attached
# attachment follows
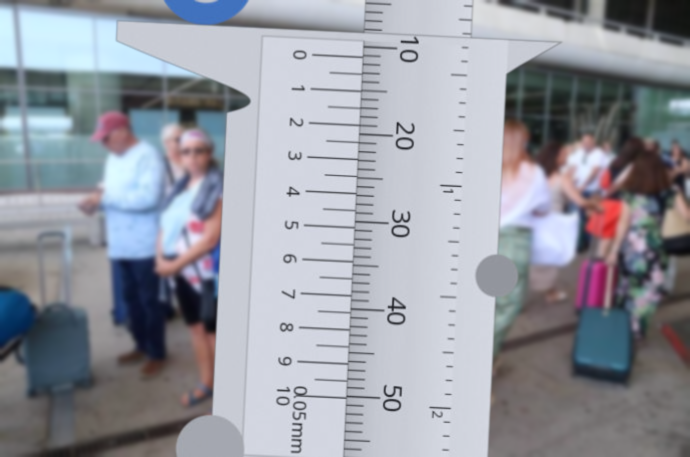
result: 11.2 mm
